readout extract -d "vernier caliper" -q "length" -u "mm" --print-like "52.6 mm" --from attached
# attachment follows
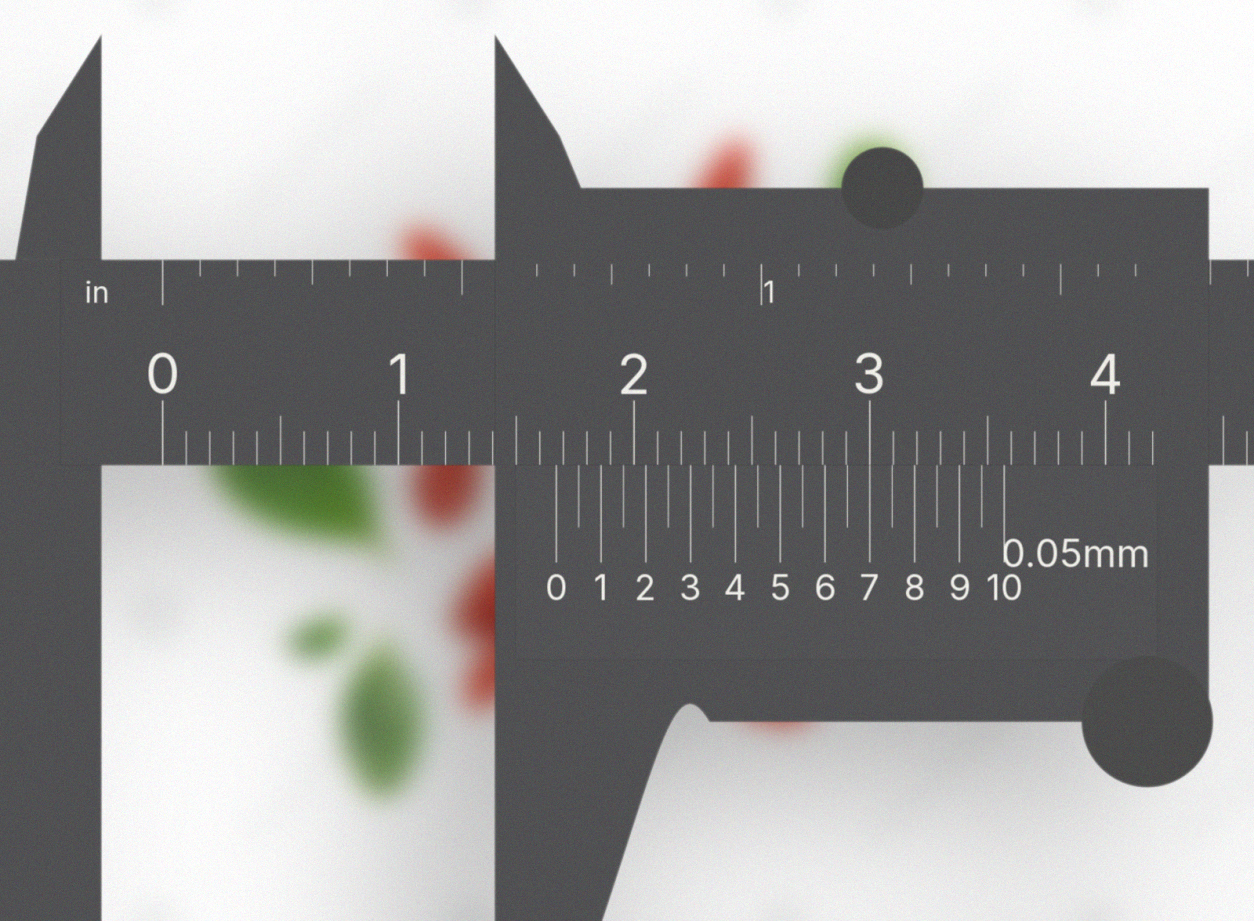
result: 16.7 mm
